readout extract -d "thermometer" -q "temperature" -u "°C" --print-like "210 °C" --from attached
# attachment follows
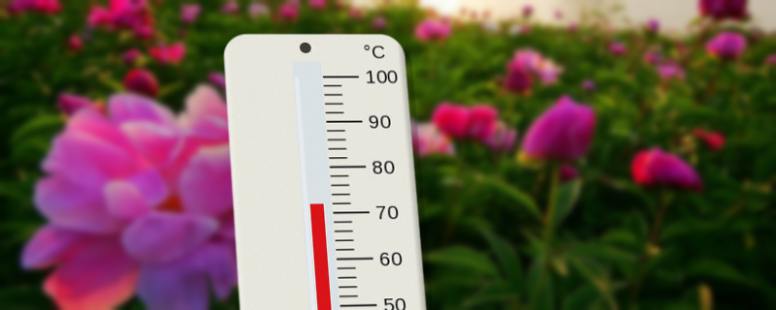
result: 72 °C
